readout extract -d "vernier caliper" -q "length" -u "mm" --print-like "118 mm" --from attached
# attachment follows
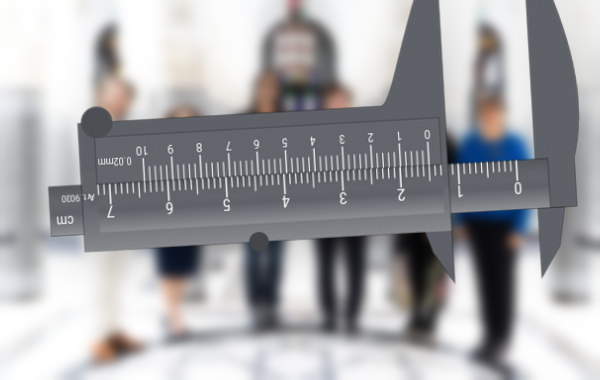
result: 15.0 mm
